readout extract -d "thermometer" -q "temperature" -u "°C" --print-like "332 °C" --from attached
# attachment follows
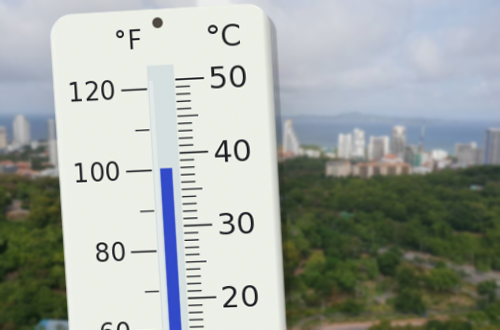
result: 38 °C
